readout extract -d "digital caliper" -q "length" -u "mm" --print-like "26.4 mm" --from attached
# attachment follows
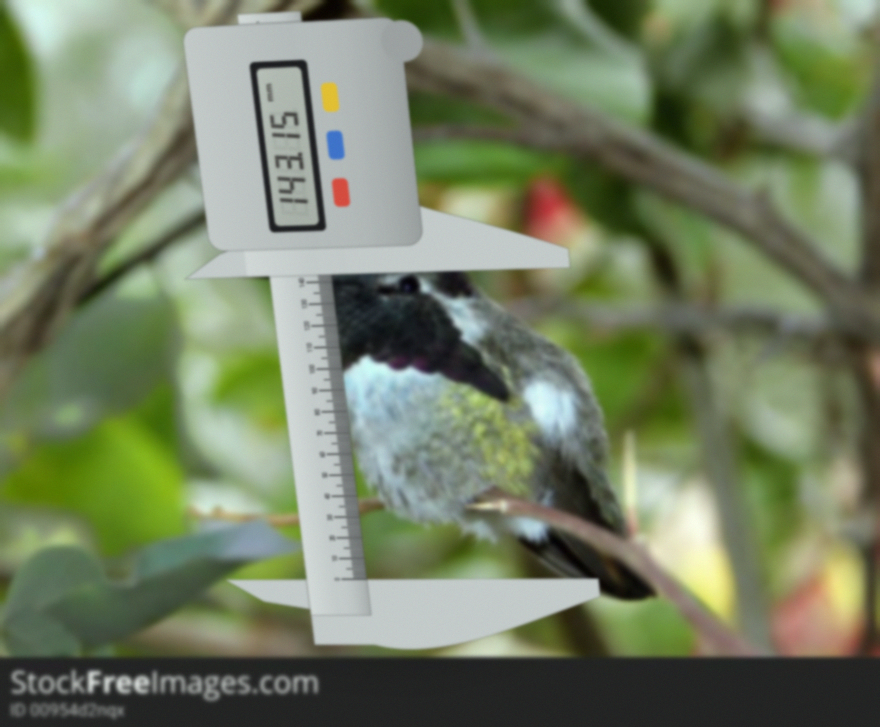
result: 143.15 mm
